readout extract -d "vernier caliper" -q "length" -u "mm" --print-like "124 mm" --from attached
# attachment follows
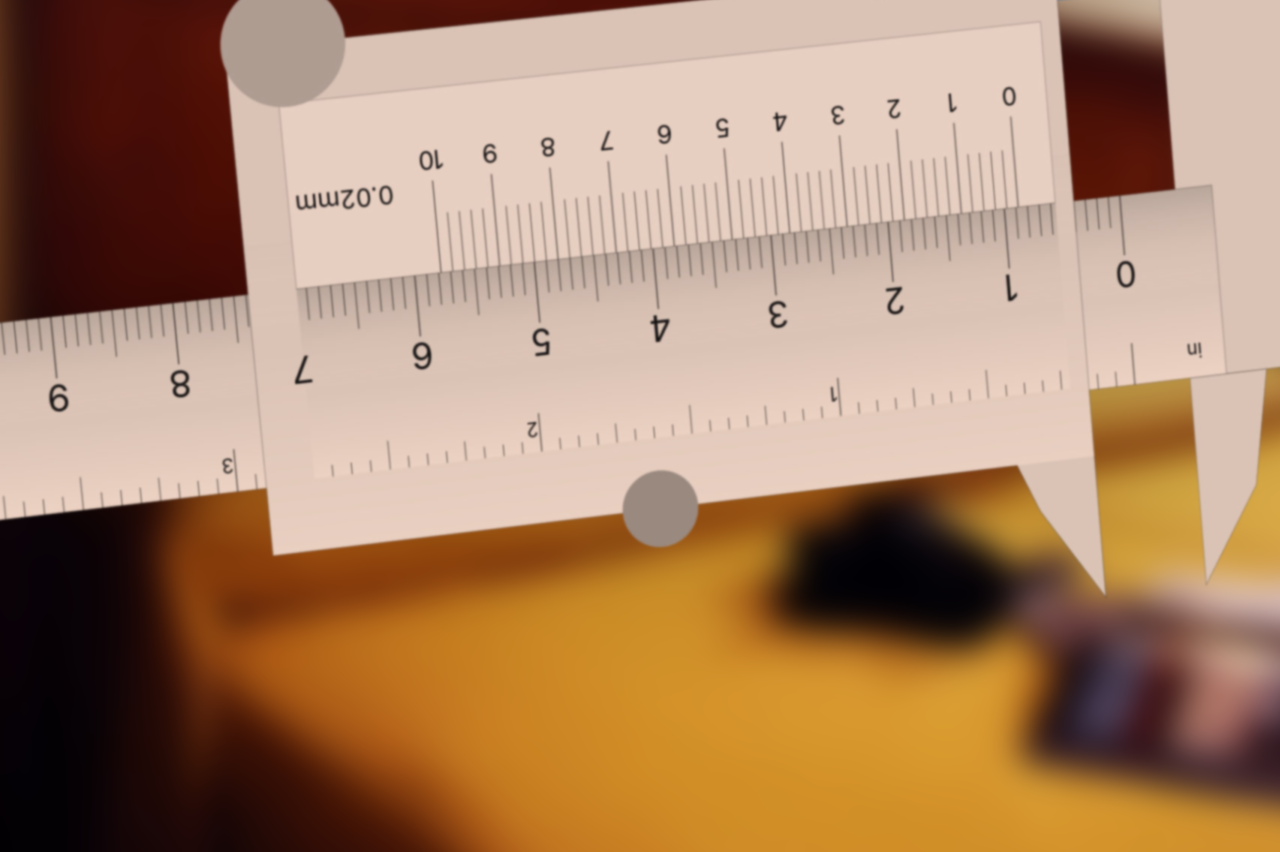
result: 8.8 mm
